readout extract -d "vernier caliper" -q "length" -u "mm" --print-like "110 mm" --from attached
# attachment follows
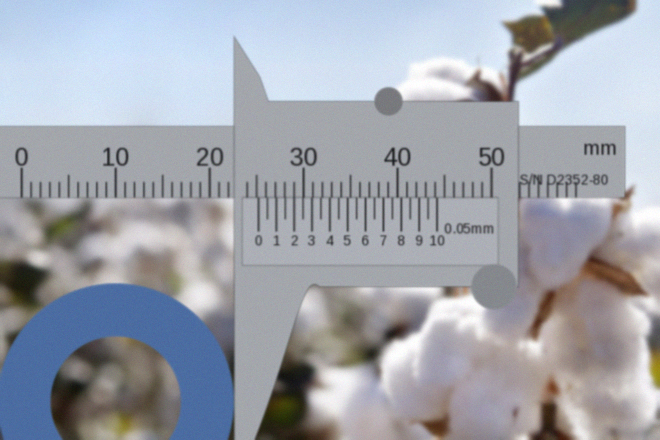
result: 25.2 mm
